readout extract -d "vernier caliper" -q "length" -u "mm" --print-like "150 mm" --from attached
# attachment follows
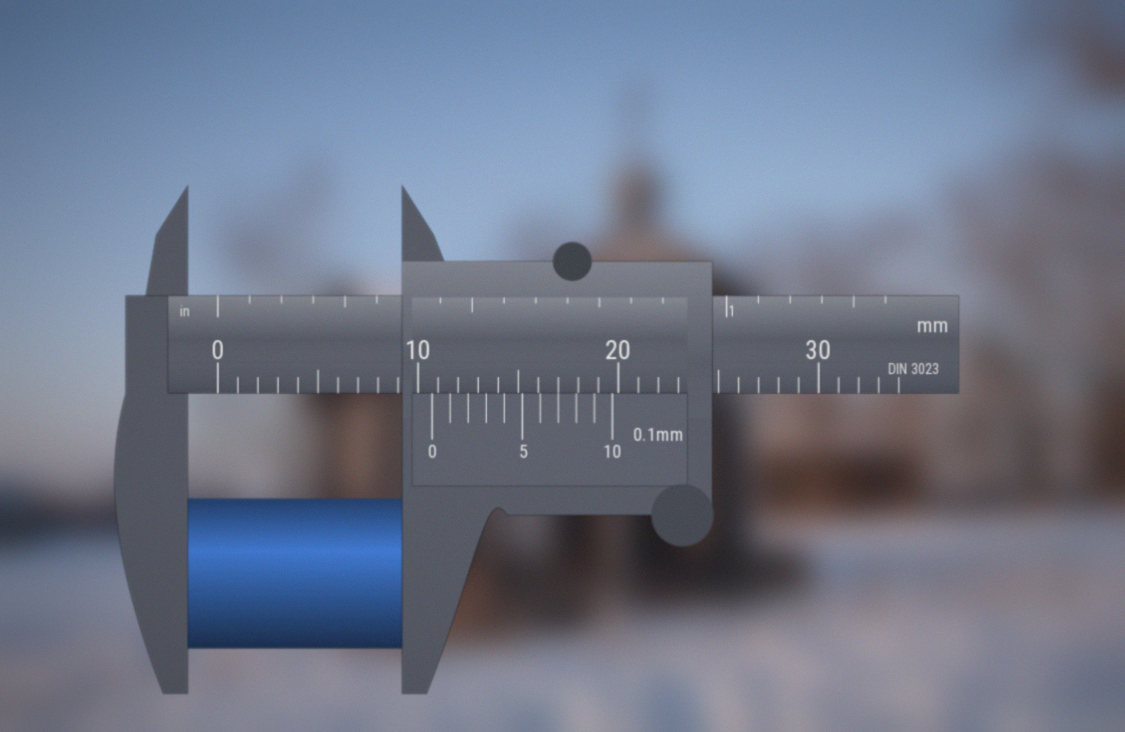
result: 10.7 mm
